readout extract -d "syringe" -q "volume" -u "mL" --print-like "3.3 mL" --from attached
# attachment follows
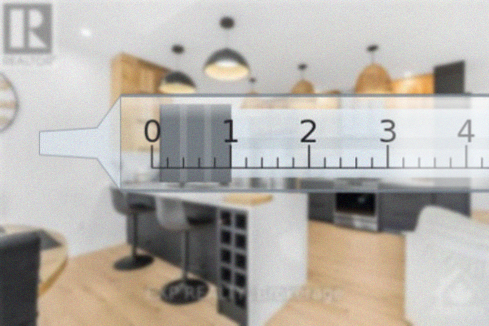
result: 0.1 mL
